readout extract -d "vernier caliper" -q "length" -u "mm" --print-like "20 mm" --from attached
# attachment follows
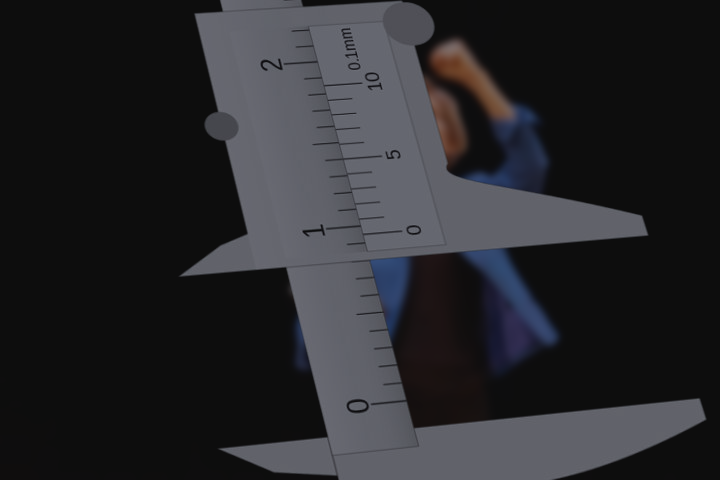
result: 9.5 mm
